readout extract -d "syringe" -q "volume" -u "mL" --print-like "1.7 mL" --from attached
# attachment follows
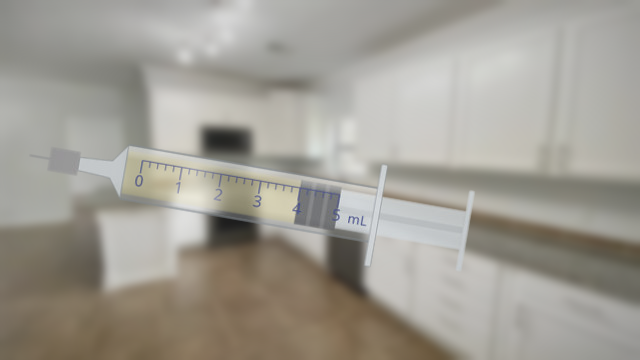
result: 4 mL
